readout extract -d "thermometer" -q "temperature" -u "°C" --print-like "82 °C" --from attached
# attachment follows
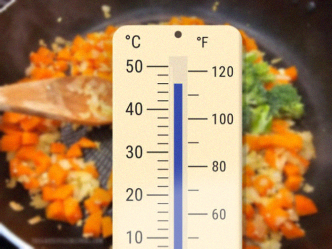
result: 46 °C
